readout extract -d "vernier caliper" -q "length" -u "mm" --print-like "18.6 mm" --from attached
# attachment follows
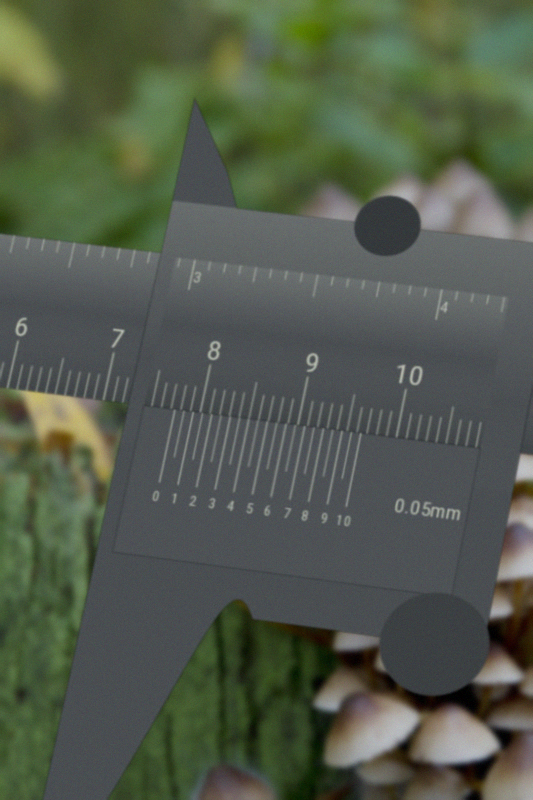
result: 77.4 mm
